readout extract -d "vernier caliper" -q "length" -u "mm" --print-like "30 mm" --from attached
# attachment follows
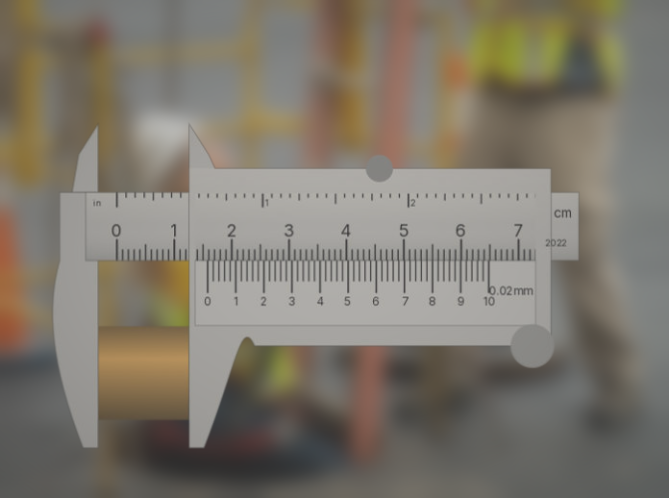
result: 15.8 mm
